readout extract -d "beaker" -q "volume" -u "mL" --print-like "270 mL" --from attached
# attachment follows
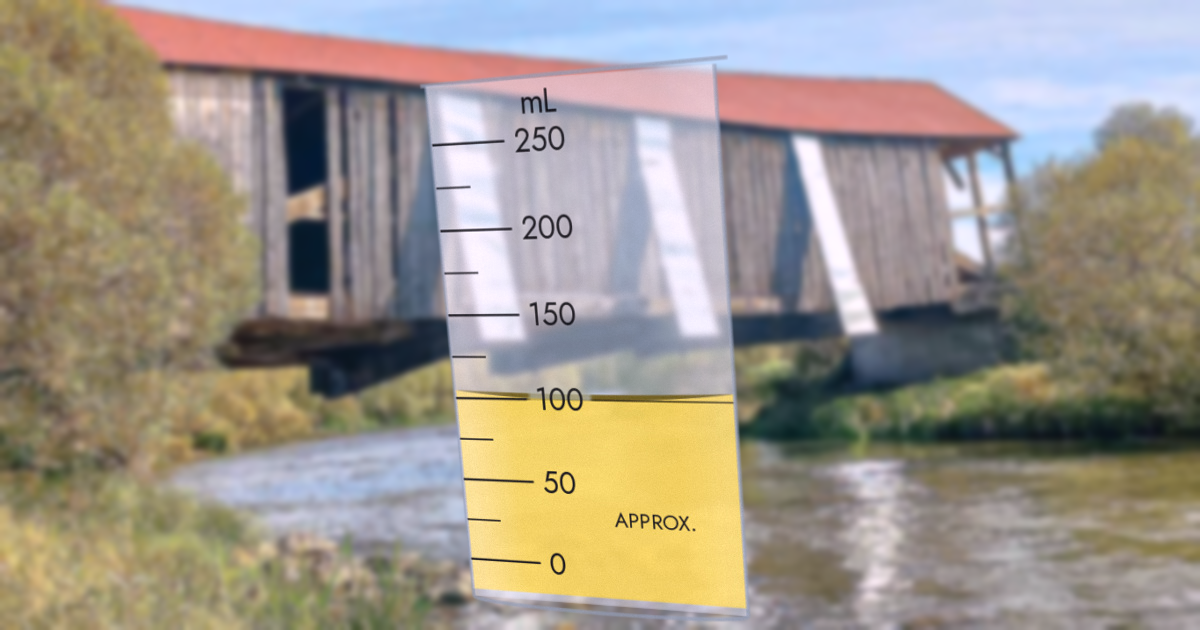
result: 100 mL
